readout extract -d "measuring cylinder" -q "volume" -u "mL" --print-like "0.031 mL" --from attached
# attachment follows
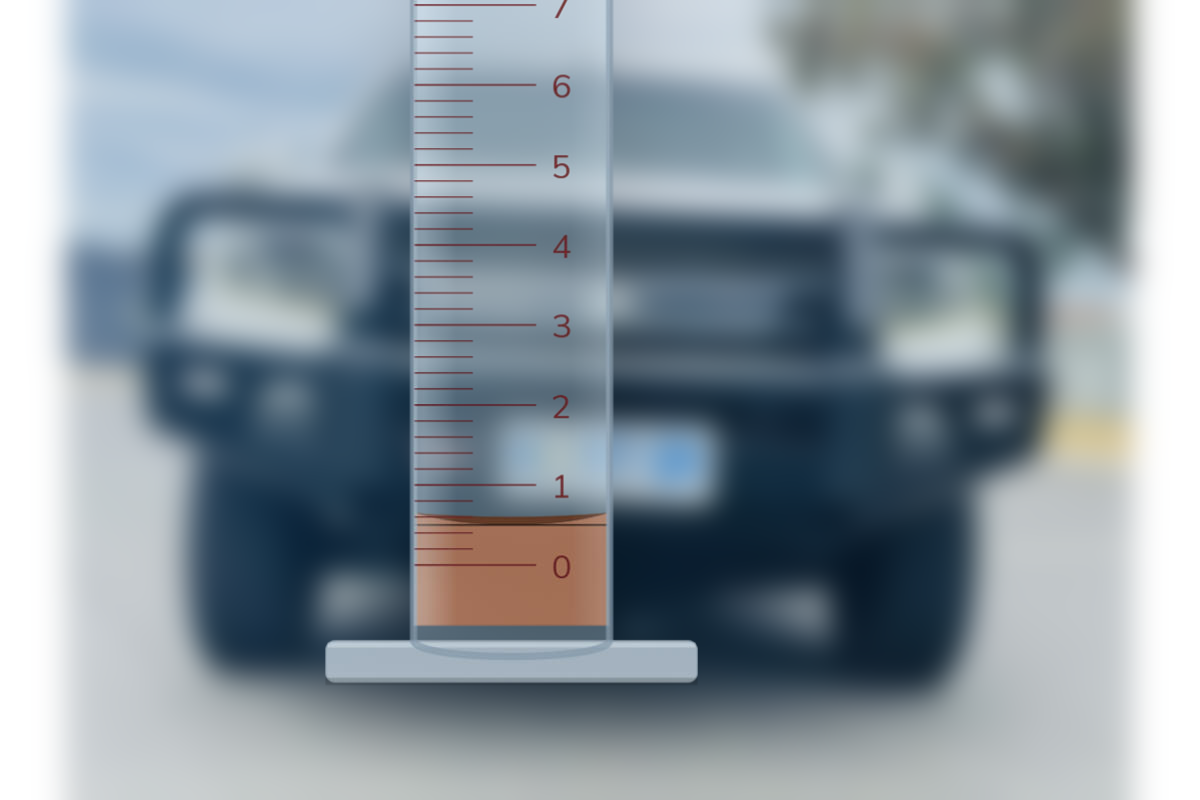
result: 0.5 mL
